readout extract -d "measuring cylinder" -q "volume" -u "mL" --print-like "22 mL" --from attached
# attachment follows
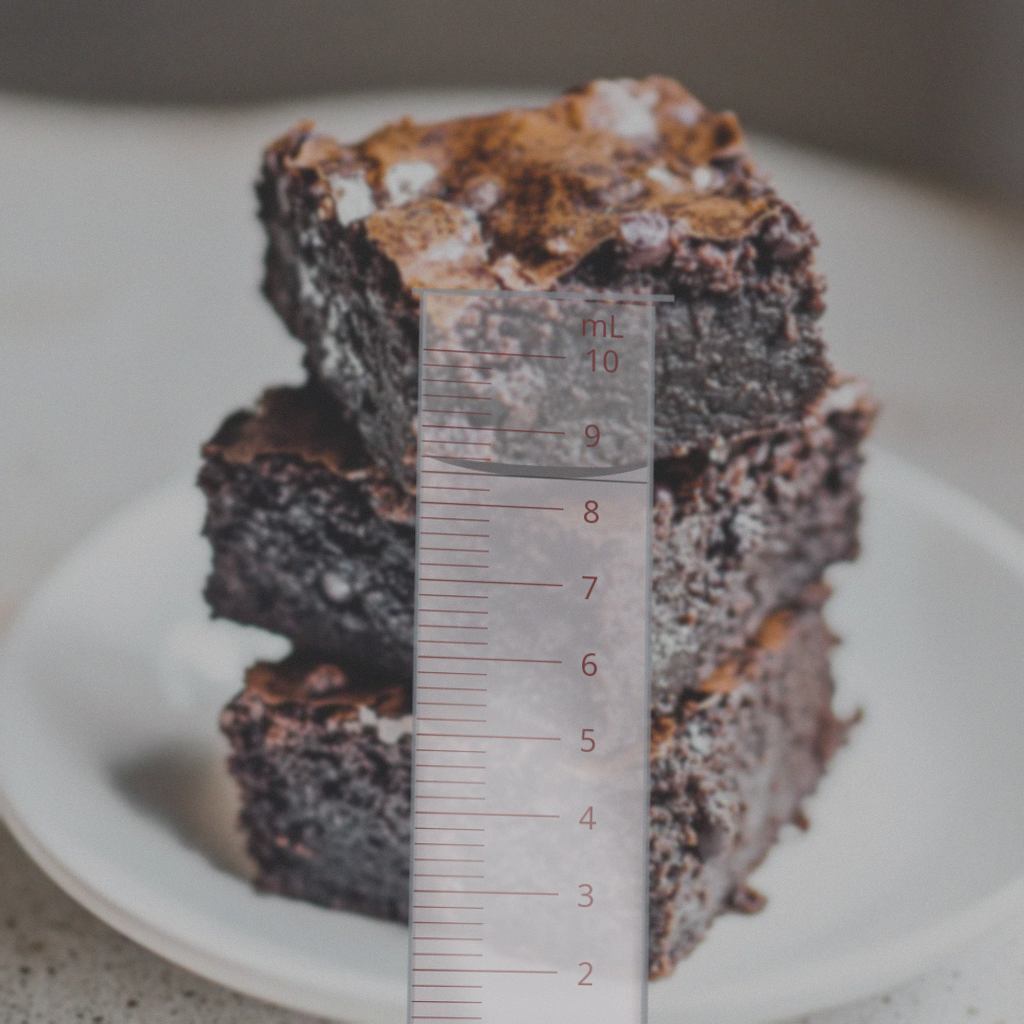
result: 8.4 mL
